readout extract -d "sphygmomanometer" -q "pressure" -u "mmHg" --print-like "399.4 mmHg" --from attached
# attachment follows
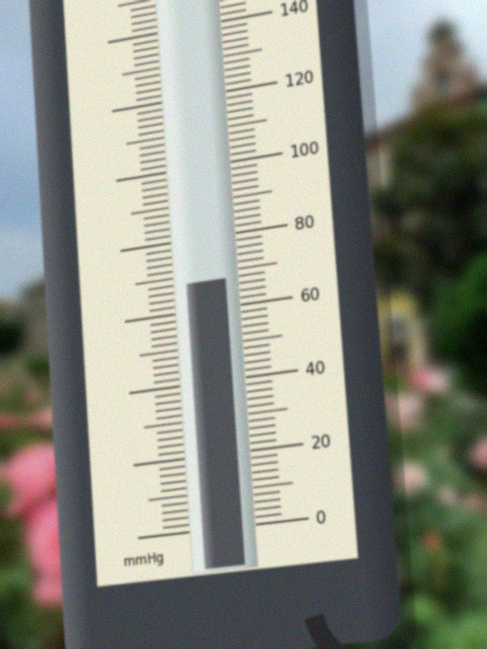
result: 68 mmHg
